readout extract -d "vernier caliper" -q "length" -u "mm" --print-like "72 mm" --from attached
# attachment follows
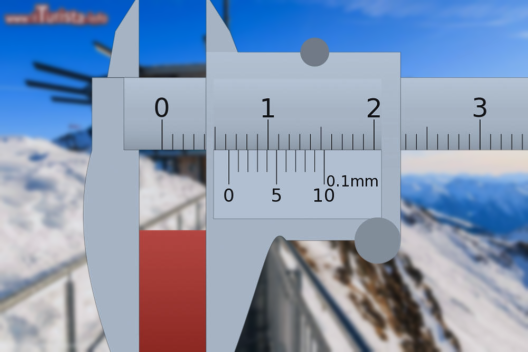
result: 6.3 mm
